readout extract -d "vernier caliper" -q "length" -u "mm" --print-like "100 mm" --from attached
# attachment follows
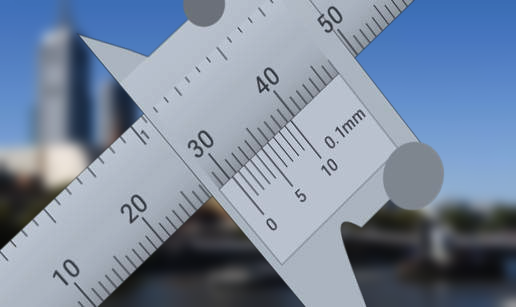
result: 30.4 mm
